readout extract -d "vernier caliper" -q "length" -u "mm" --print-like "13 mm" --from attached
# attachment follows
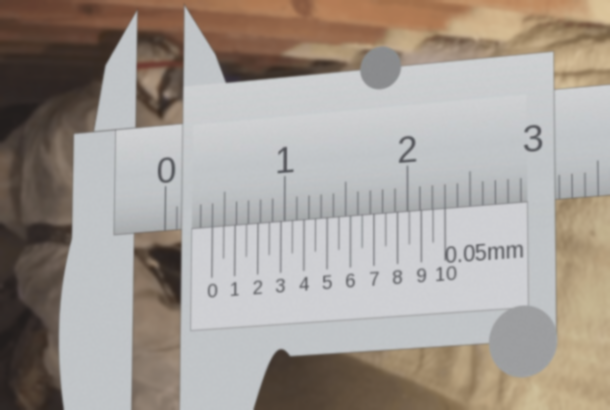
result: 4.0 mm
